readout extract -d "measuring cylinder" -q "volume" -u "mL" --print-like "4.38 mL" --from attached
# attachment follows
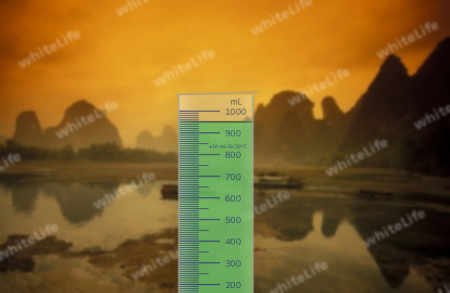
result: 950 mL
